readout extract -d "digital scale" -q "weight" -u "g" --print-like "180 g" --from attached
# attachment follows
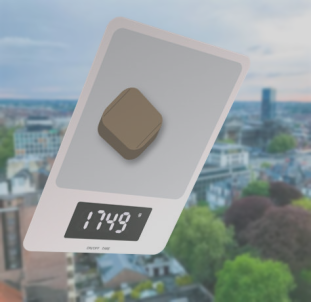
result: 1749 g
